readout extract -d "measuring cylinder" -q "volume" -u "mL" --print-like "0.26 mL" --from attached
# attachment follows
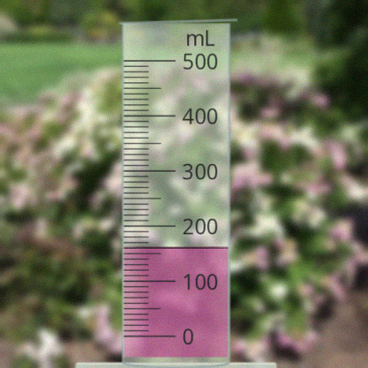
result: 160 mL
